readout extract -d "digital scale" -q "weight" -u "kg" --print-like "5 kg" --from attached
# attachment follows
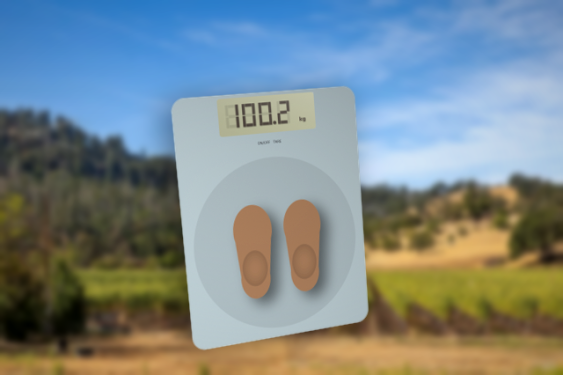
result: 100.2 kg
